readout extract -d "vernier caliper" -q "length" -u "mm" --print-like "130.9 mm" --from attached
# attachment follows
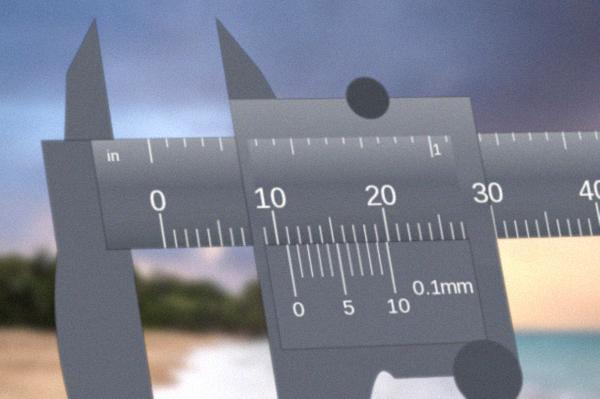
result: 10.8 mm
